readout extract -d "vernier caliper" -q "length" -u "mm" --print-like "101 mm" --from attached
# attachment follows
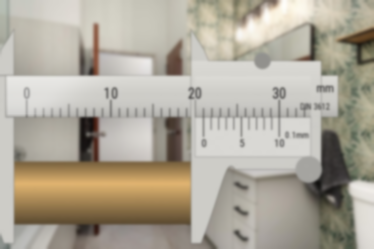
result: 21.0 mm
